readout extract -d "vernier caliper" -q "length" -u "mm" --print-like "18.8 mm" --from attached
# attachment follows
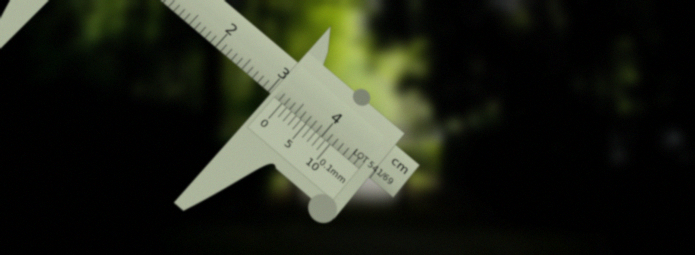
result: 32.6 mm
